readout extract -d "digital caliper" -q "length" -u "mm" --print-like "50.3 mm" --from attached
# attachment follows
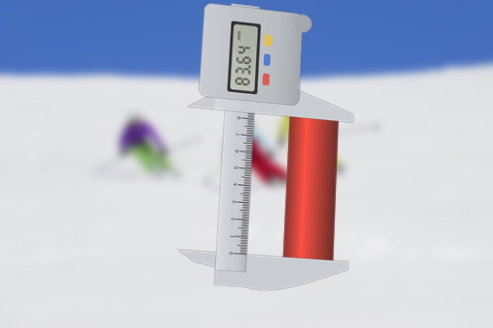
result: 83.64 mm
